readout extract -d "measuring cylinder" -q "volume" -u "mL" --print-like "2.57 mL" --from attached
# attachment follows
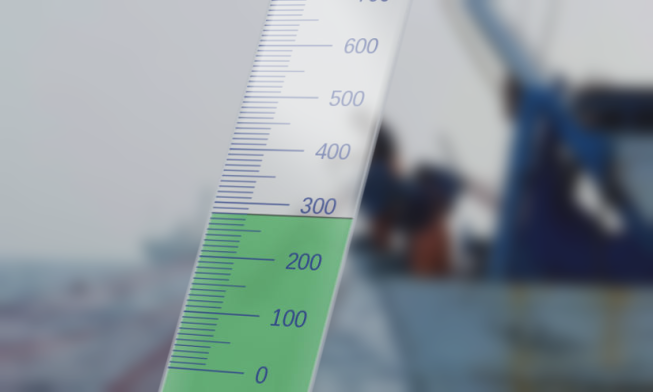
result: 280 mL
